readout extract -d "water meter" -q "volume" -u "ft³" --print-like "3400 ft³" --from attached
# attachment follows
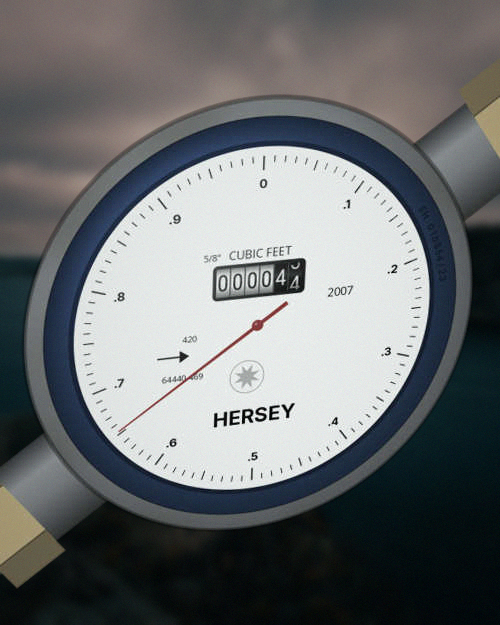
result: 43.65 ft³
